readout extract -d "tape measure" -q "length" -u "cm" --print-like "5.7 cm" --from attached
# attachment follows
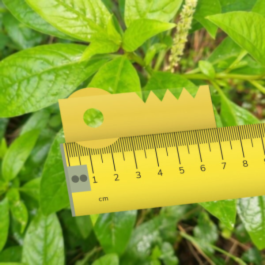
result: 7 cm
